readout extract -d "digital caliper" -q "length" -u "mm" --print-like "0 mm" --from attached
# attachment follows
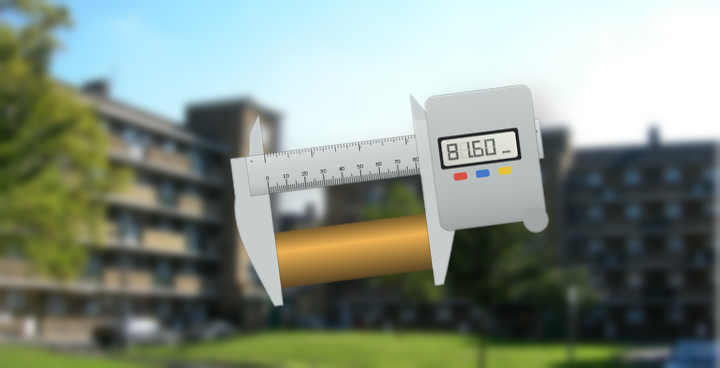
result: 81.60 mm
